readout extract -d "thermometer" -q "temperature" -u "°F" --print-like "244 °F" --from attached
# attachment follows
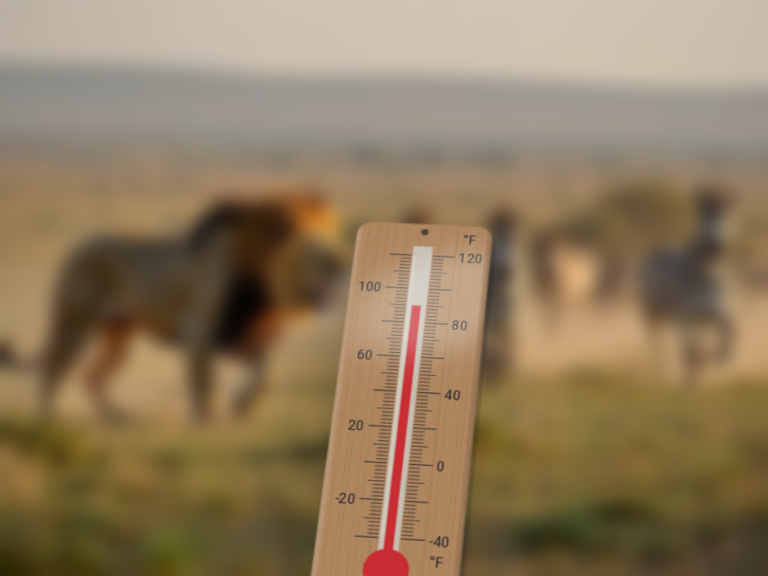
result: 90 °F
